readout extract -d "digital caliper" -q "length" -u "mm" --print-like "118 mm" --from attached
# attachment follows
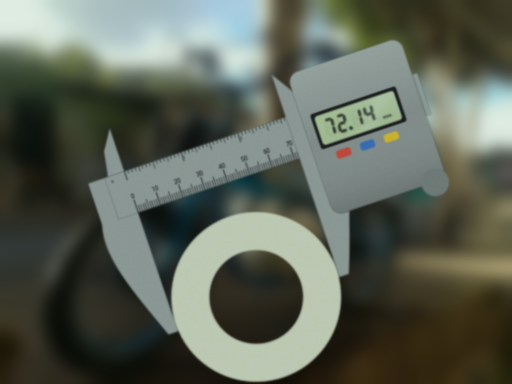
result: 72.14 mm
